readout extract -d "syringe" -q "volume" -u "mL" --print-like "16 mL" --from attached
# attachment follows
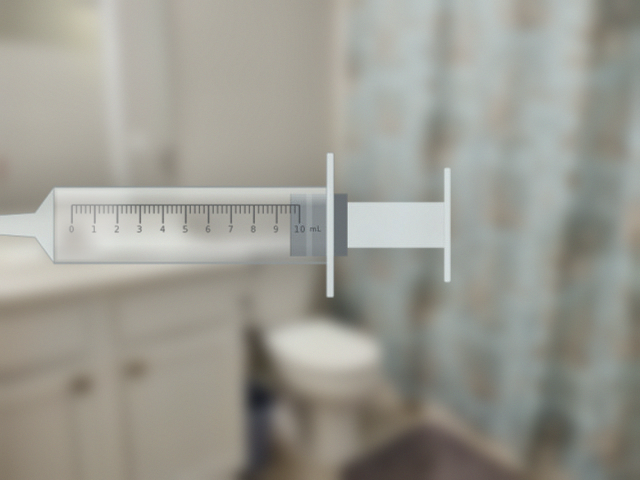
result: 9.6 mL
